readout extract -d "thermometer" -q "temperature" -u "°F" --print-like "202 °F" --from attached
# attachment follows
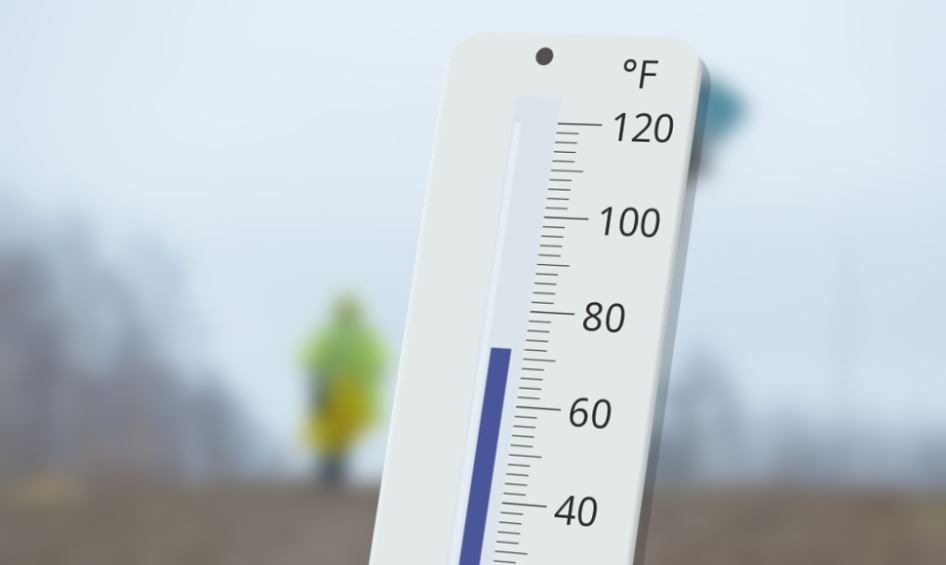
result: 72 °F
